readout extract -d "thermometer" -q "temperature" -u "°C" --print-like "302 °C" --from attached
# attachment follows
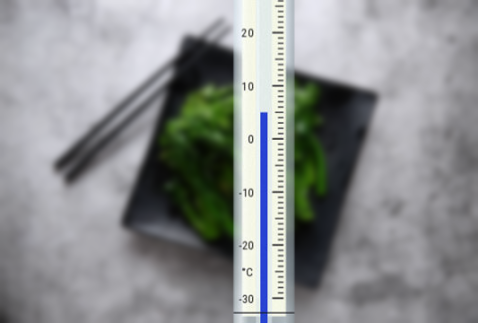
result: 5 °C
